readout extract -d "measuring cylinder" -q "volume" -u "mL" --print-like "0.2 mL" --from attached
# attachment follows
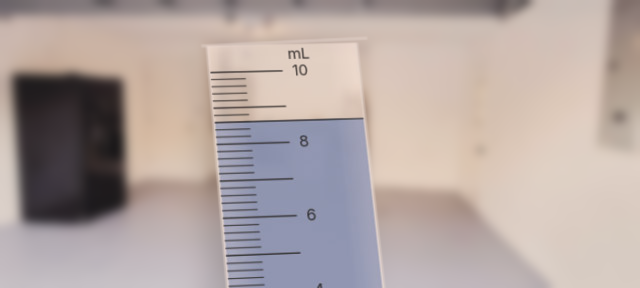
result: 8.6 mL
